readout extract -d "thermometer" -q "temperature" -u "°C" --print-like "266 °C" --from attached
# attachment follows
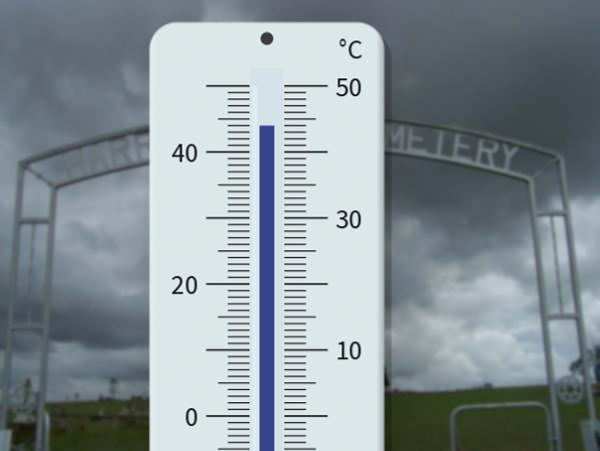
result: 44 °C
